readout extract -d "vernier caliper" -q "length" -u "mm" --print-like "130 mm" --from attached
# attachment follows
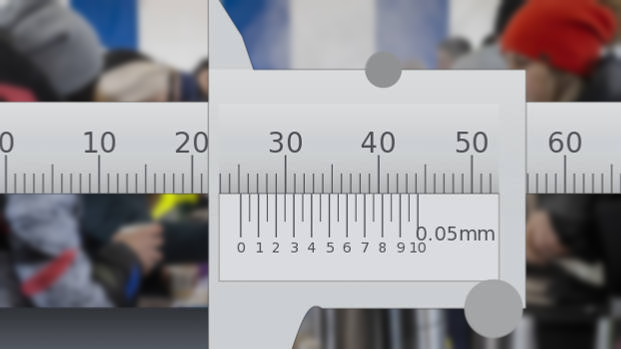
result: 25.2 mm
